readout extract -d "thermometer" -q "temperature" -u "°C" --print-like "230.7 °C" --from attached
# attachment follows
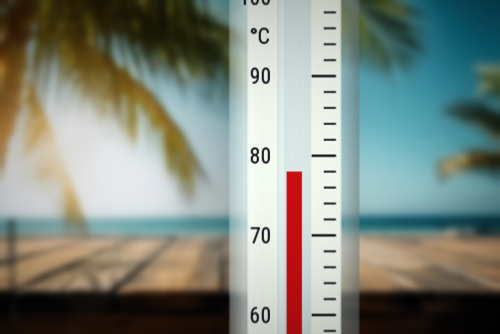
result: 78 °C
